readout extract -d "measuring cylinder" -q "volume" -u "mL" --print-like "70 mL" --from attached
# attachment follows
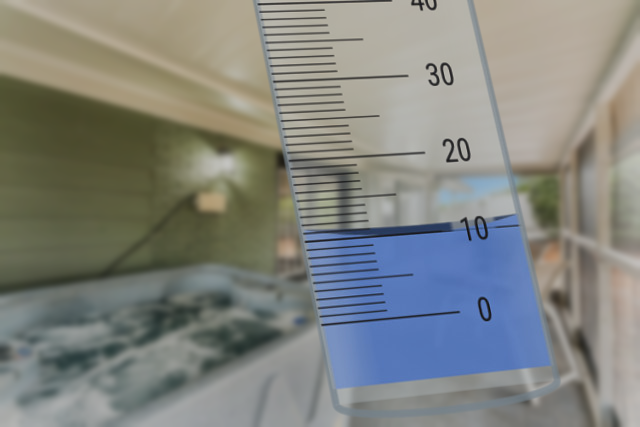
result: 10 mL
